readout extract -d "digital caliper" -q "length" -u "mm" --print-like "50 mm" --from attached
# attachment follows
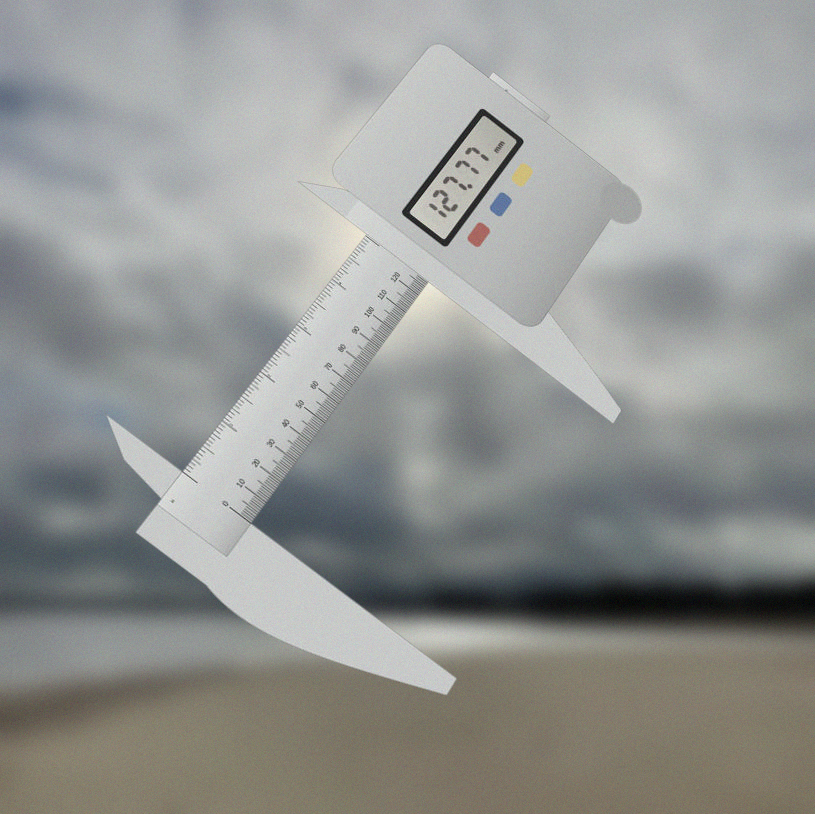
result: 127.77 mm
